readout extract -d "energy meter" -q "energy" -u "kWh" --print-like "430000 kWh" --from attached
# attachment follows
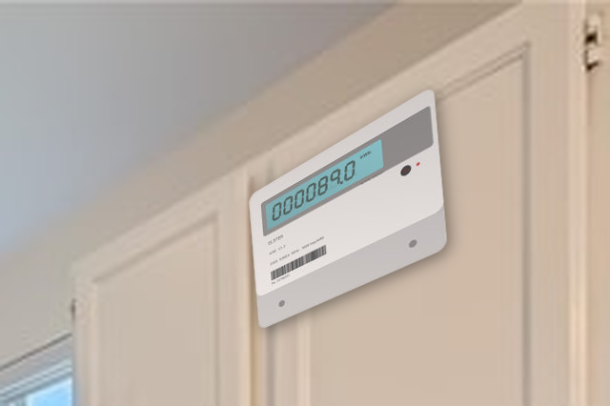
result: 89.0 kWh
